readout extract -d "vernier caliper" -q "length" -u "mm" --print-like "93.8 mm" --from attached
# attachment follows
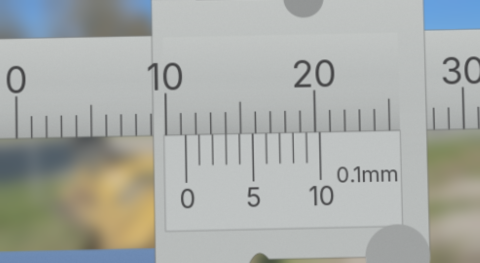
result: 11.3 mm
